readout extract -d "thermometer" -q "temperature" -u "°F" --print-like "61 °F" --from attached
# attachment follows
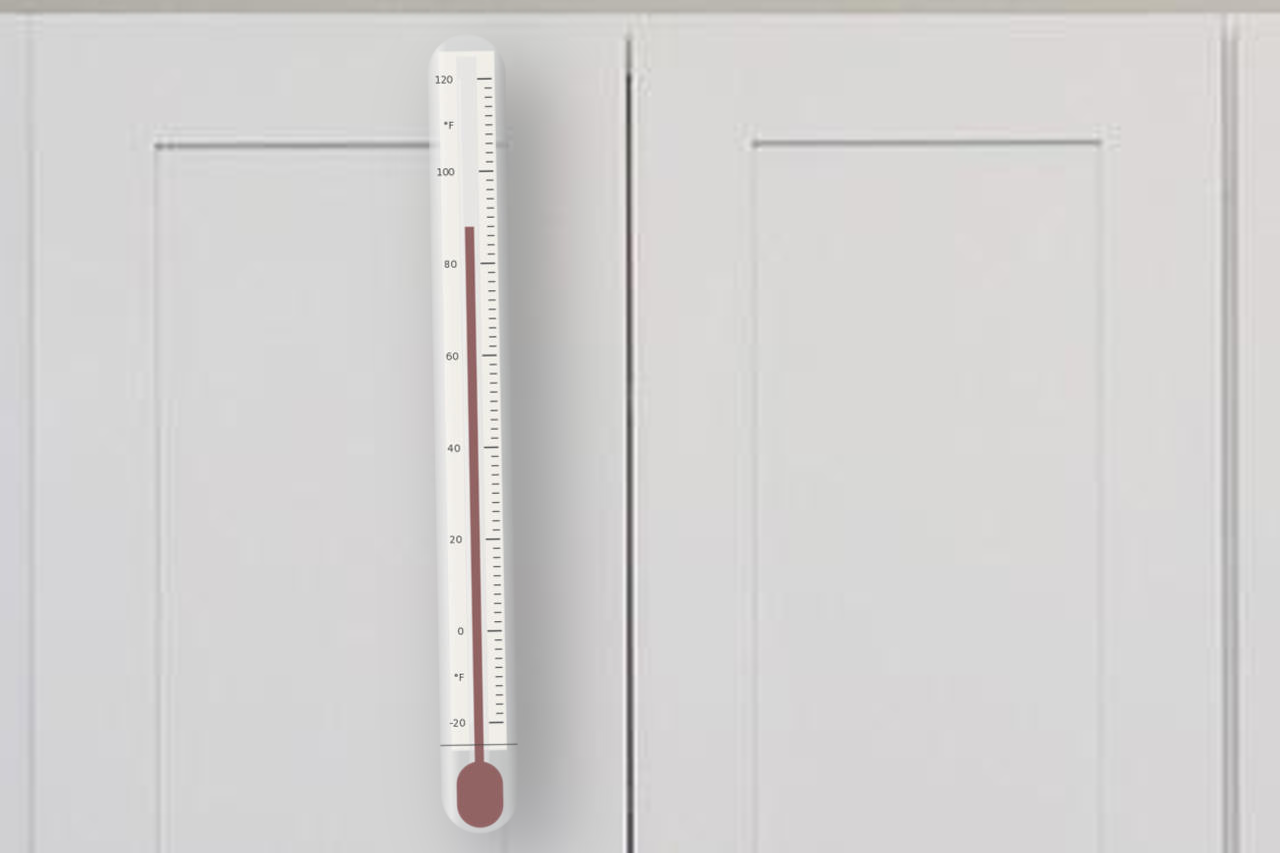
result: 88 °F
